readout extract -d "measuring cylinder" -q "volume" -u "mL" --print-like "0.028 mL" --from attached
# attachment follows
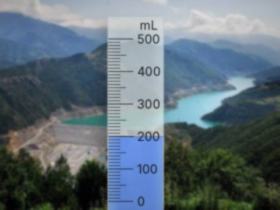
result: 200 mL
